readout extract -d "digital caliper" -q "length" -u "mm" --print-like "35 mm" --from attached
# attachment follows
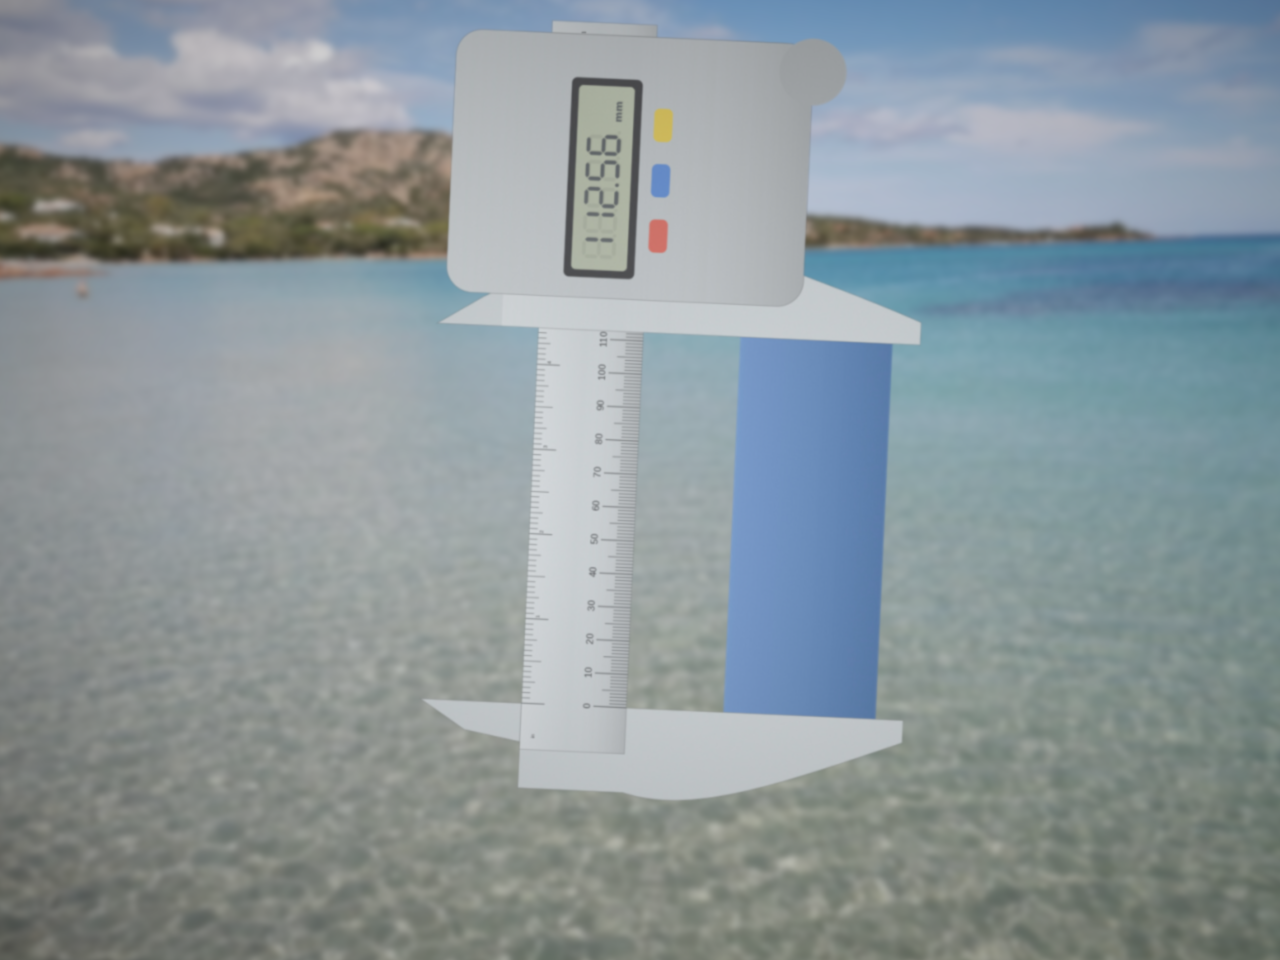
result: 112.56 mm
